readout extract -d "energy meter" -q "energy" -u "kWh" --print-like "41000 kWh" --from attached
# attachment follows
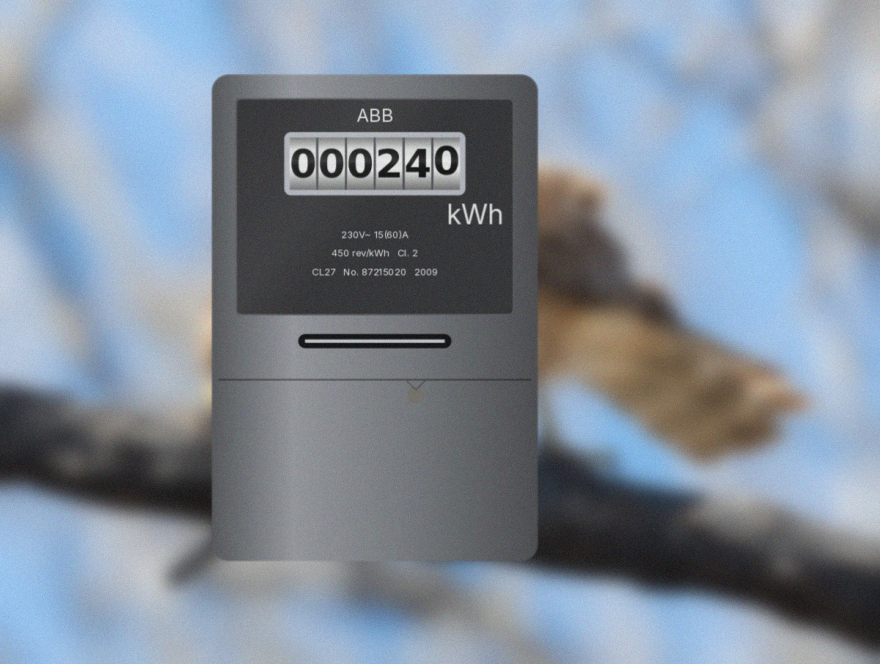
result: 240 kWh
